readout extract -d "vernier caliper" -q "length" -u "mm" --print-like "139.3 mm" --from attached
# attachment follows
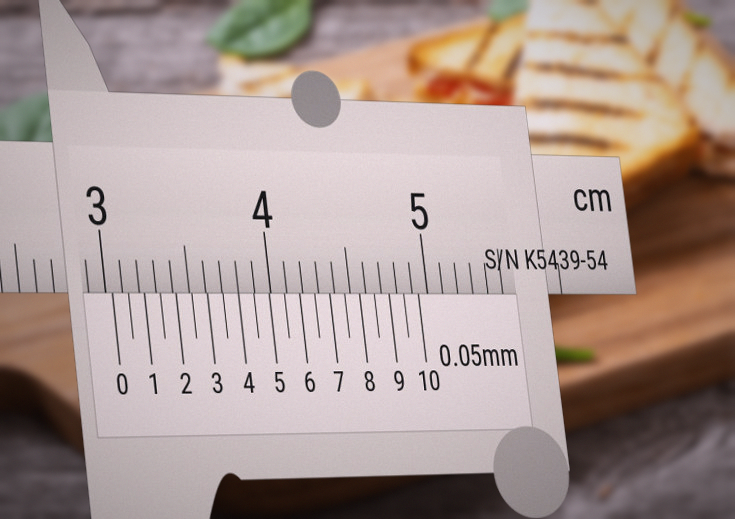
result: 30.4 mm
